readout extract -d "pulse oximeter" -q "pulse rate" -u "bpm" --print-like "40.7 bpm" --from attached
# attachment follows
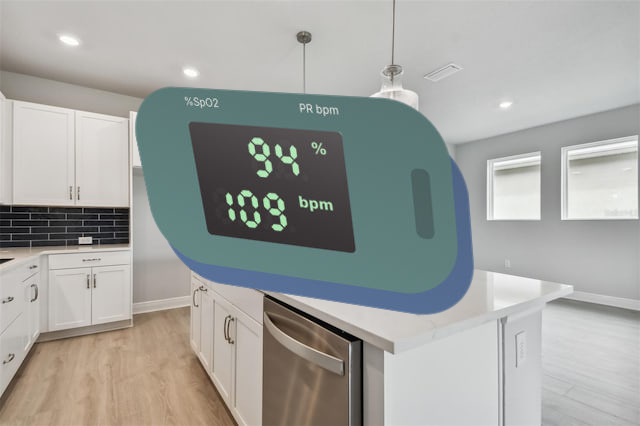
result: 109 bpm
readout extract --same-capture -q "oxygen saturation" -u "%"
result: 94 %
